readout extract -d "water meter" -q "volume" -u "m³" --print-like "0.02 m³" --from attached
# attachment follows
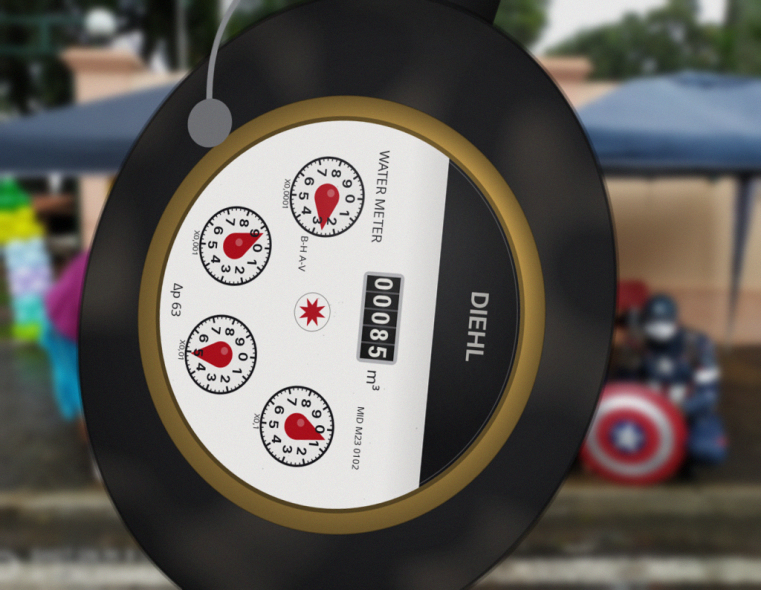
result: 85.0492 m³
